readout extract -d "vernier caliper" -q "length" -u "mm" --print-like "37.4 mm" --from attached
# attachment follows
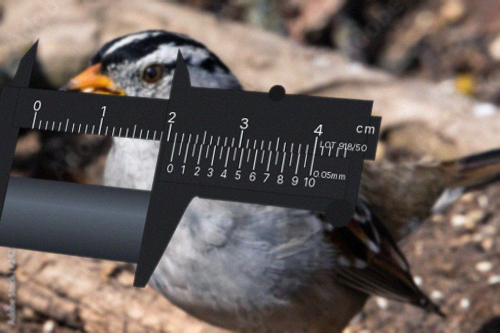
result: 21.0 mm
